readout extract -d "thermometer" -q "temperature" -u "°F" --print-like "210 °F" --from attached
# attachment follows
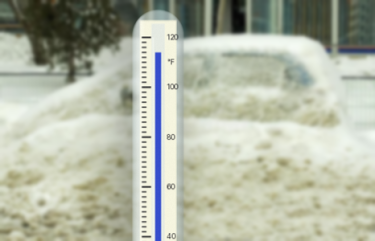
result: 114 °F
